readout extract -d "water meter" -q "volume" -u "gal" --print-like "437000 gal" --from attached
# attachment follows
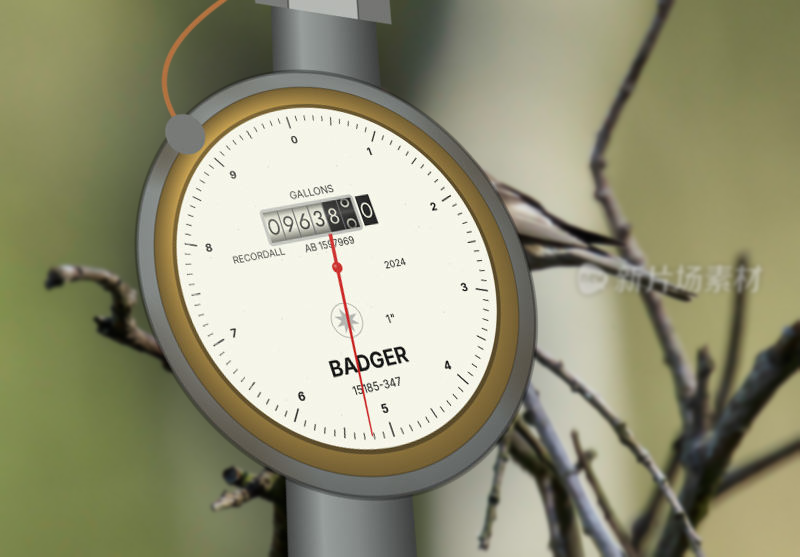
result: 963885.2 gal
